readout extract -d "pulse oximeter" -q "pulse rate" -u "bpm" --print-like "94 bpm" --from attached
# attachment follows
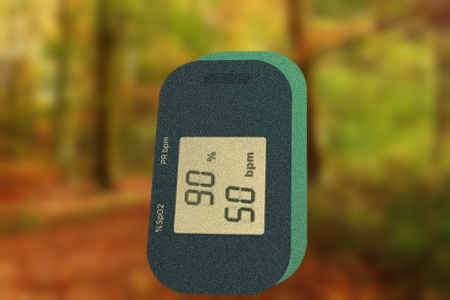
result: 50 bpm
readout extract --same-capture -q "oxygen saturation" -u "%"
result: 90 %
